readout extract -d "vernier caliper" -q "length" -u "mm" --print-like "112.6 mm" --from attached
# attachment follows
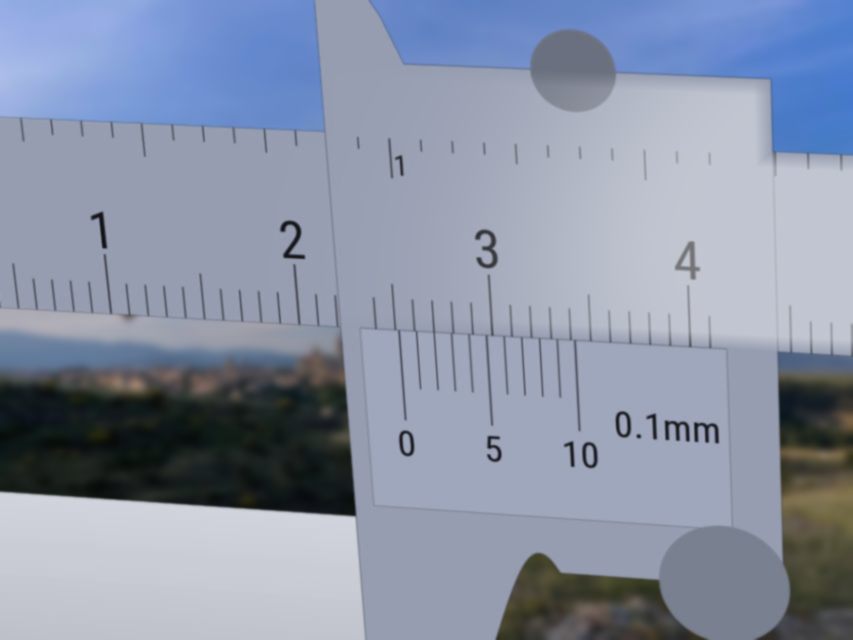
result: 25.2 mm
